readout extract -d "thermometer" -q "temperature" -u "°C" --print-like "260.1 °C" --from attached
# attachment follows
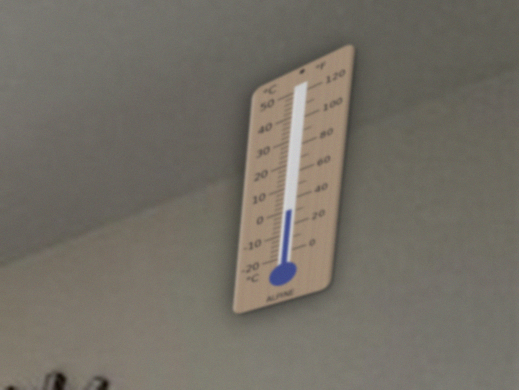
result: 0 °C
